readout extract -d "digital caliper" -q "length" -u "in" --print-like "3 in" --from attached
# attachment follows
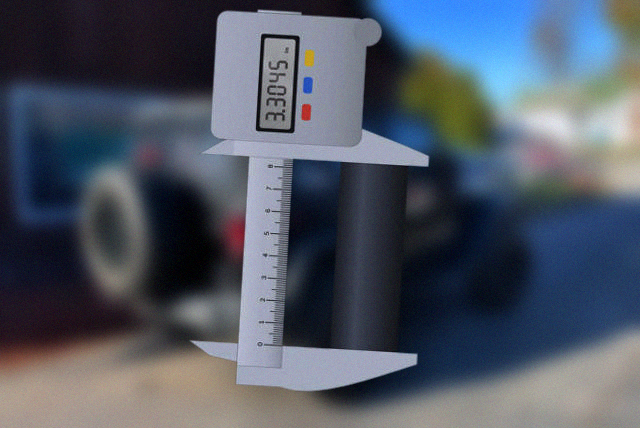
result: 3.3045 in
